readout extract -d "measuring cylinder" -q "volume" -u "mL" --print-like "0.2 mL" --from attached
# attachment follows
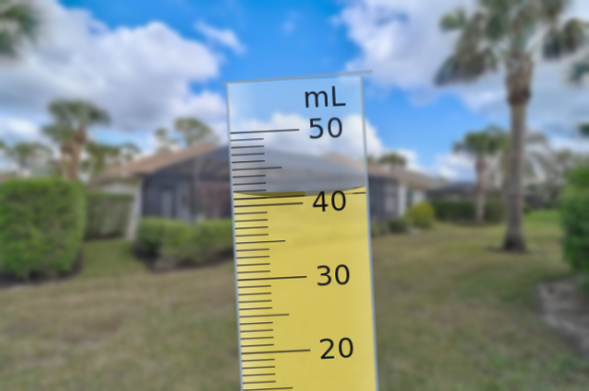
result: 41 mL
